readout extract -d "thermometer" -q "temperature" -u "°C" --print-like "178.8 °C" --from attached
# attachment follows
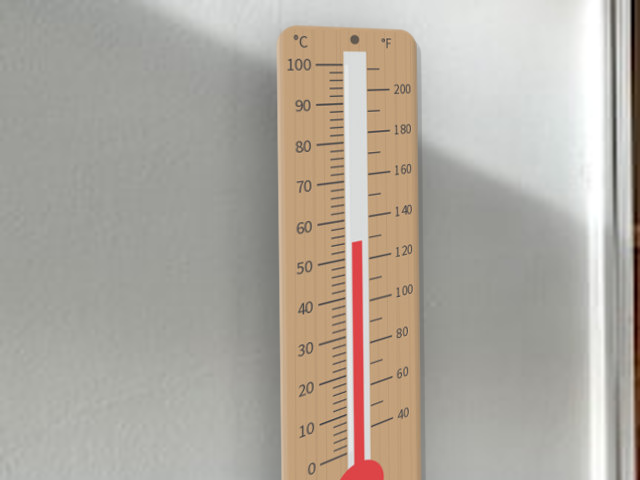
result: 54 °C
